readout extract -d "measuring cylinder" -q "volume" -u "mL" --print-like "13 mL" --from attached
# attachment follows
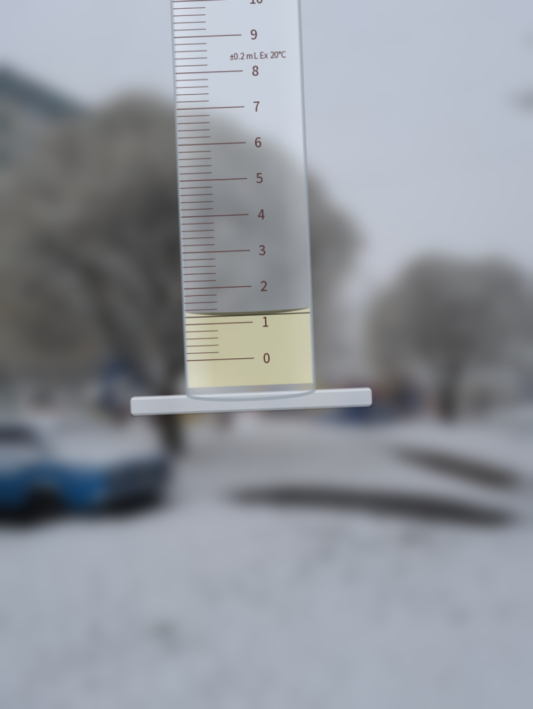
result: 1.2 mL
